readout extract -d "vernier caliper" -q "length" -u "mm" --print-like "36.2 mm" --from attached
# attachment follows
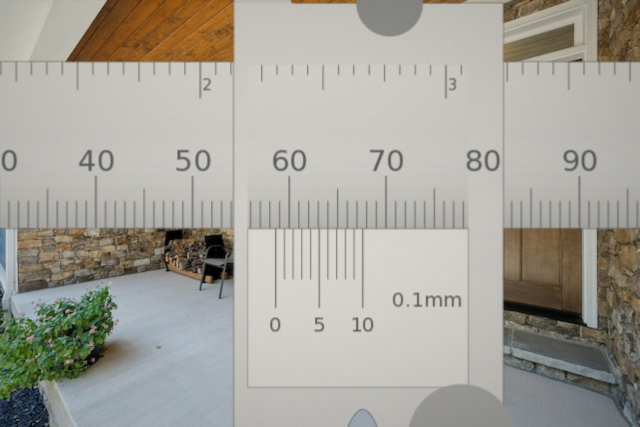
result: 58.6 mm
